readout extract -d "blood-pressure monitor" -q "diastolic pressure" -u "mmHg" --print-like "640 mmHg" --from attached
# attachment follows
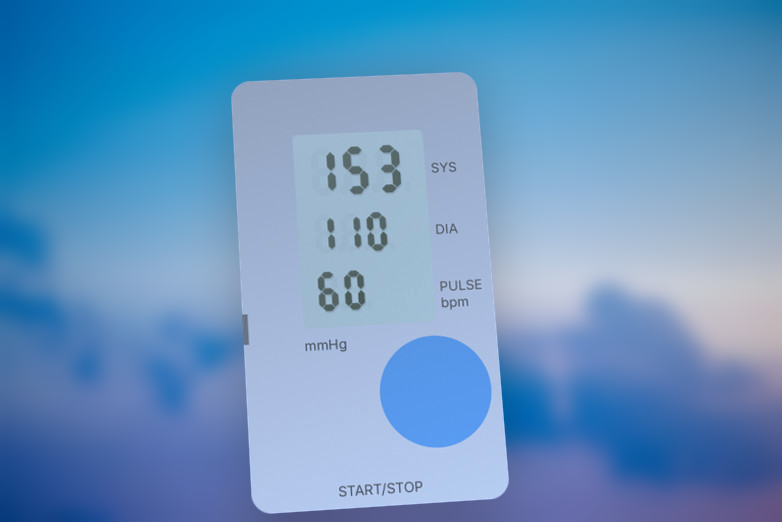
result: 110 mmHg
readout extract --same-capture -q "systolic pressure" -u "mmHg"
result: 153 mmHg
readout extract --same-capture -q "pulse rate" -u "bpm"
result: 60 bpm
